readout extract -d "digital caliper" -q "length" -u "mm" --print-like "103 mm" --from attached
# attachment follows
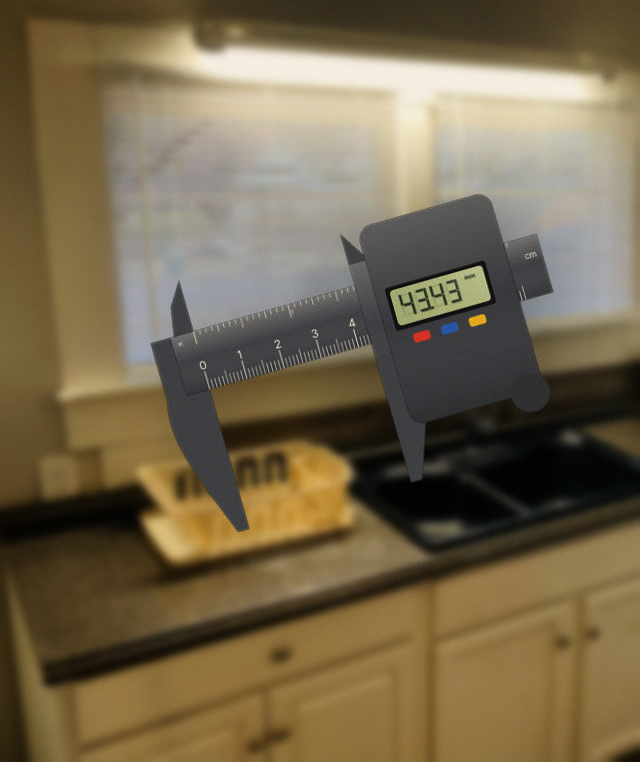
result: 43.43 mm
